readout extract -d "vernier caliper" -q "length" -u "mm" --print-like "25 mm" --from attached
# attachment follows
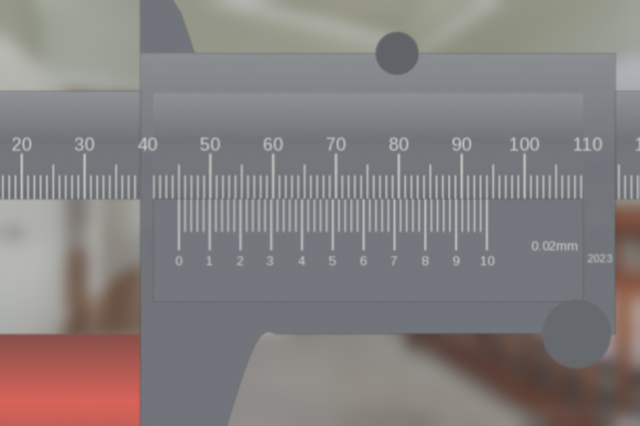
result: 45.0 mm
